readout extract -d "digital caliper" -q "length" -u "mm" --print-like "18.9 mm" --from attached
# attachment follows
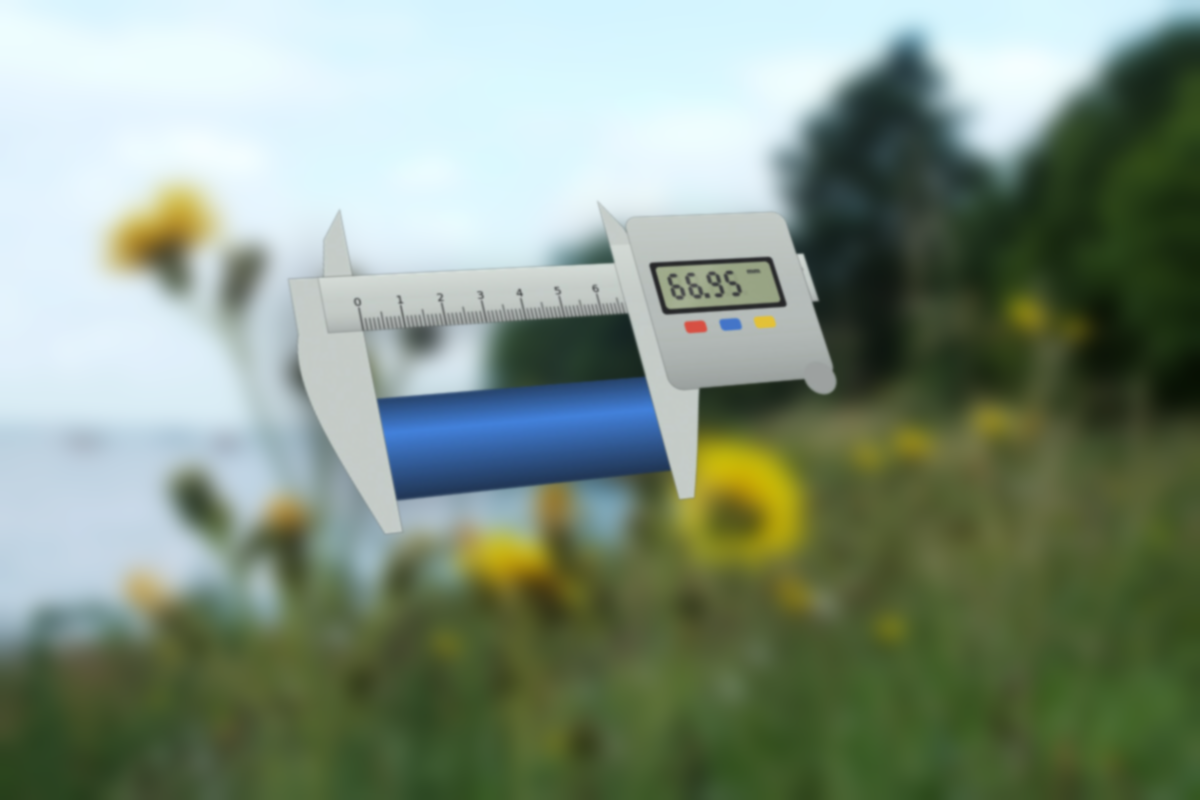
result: 66.95 mm
